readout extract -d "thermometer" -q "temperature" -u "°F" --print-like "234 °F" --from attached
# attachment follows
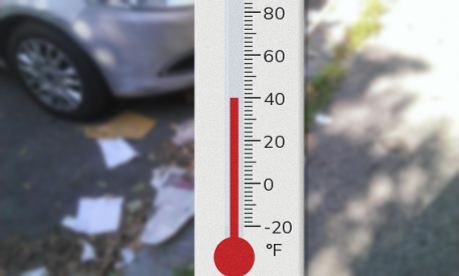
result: 40 °F
